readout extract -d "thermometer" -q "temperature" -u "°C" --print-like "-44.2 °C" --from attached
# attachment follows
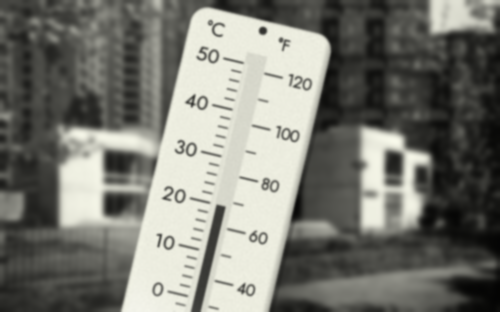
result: 20 °C
